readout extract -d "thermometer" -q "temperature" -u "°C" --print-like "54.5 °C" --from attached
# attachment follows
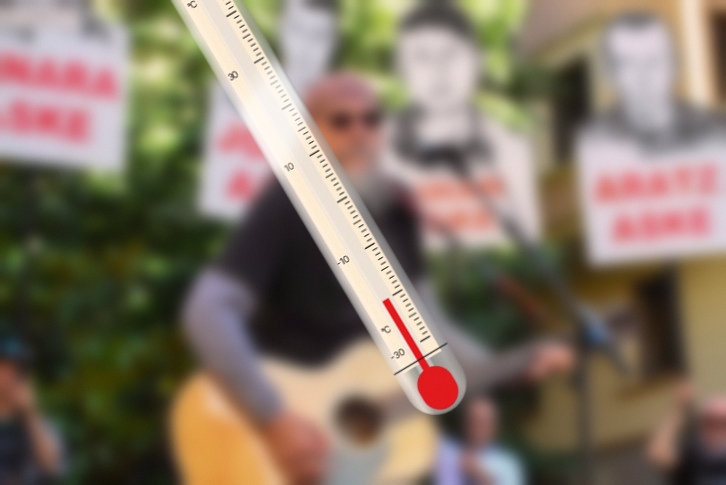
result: -20 °C
